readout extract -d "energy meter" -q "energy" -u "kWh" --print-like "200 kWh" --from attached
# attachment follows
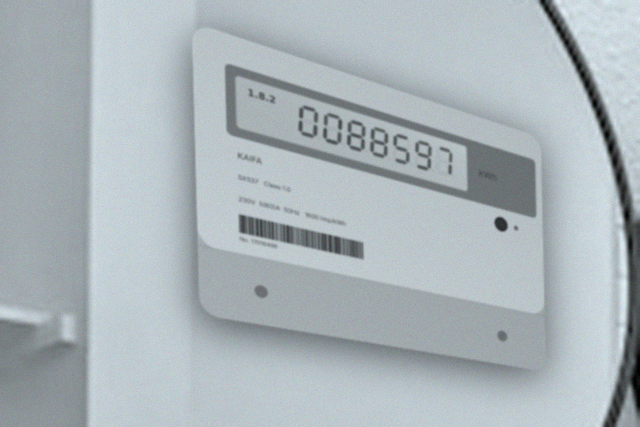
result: 88597 kWh
